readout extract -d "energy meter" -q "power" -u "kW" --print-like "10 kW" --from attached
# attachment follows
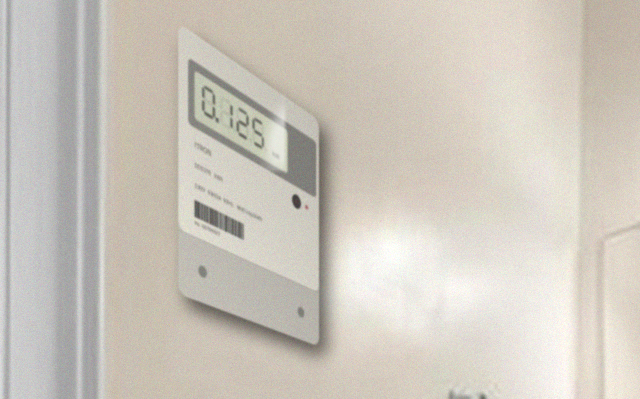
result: 0.125 kW
